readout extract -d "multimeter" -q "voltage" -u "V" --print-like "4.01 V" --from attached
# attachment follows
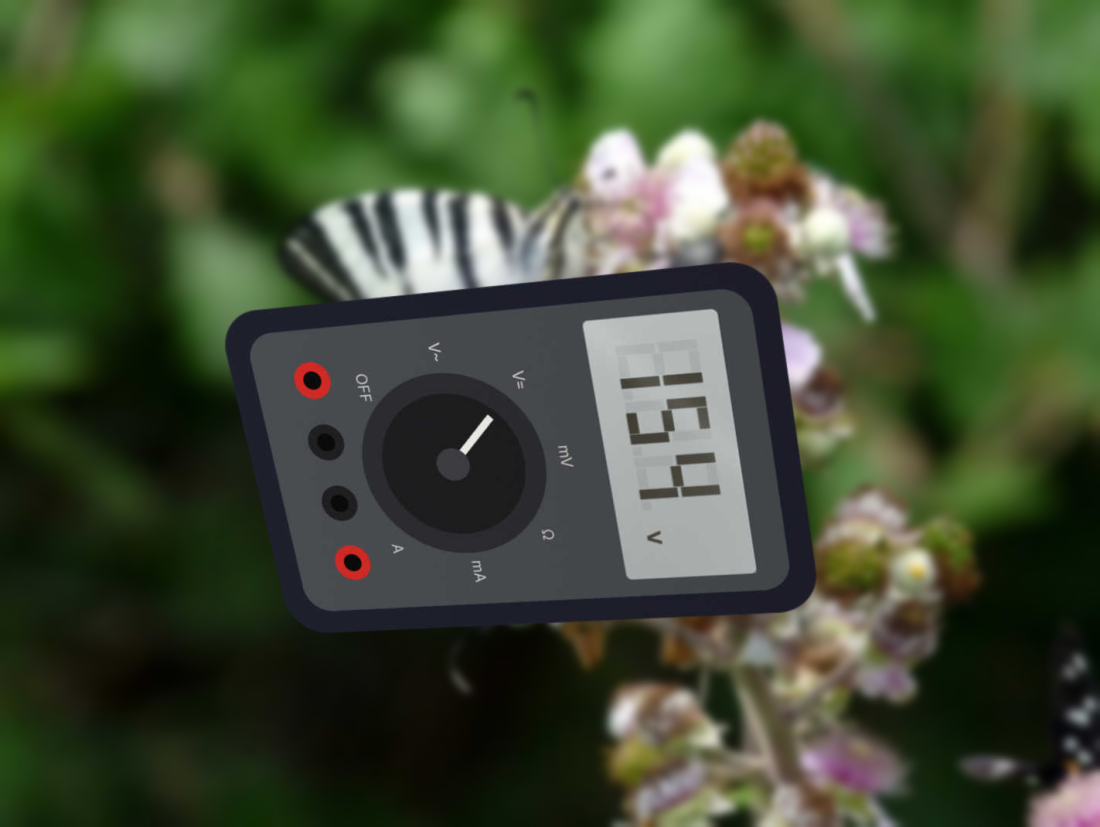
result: 154 V
